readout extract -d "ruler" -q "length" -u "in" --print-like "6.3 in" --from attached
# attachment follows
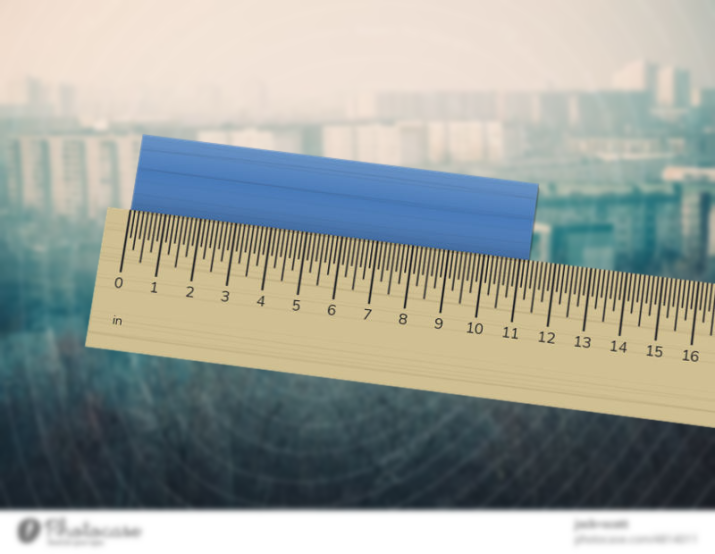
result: 11.25 in
